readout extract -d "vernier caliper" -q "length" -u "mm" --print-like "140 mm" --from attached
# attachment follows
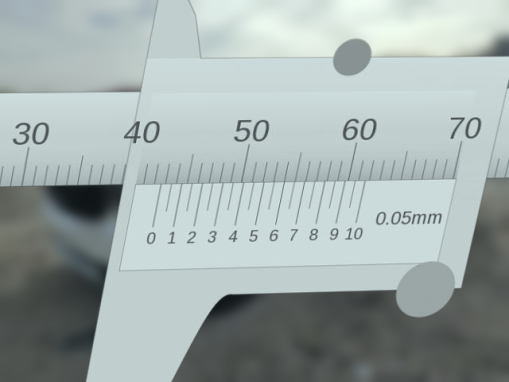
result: 42.6 mm
